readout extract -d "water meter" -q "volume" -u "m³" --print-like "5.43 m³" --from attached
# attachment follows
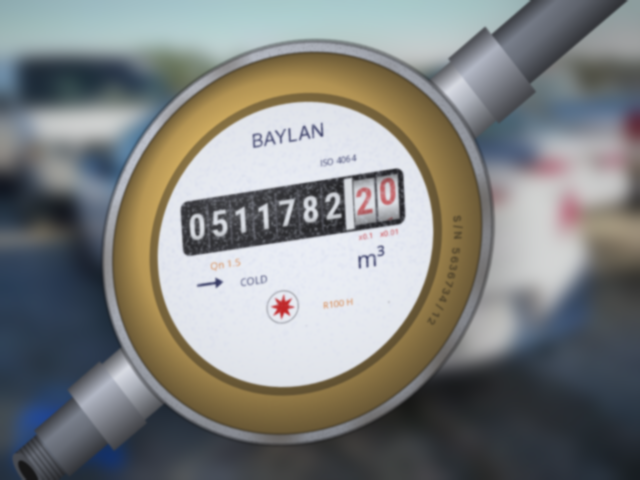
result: 511782.20 m³
